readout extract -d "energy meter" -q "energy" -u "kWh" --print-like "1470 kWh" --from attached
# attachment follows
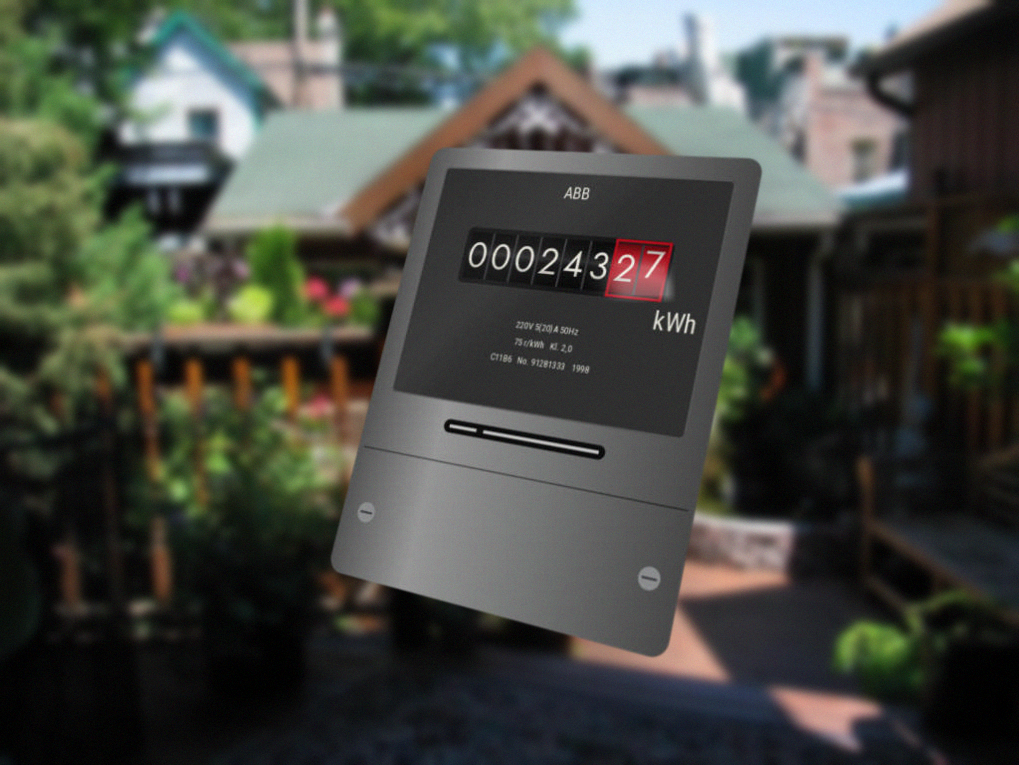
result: 243.27 kWh
